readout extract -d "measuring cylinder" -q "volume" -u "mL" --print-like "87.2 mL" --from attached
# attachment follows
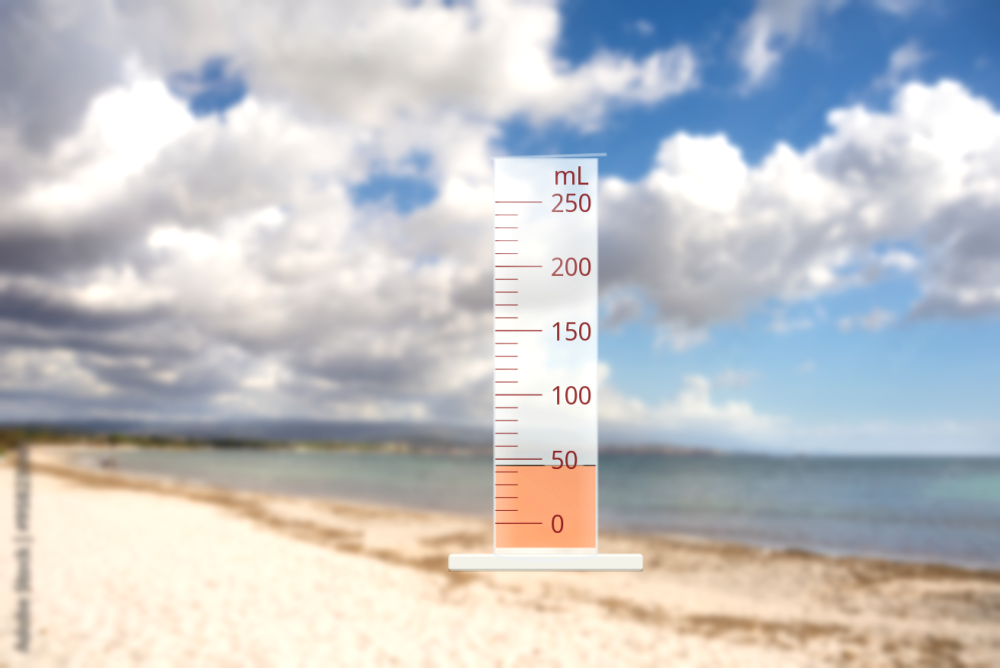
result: 45 mL
